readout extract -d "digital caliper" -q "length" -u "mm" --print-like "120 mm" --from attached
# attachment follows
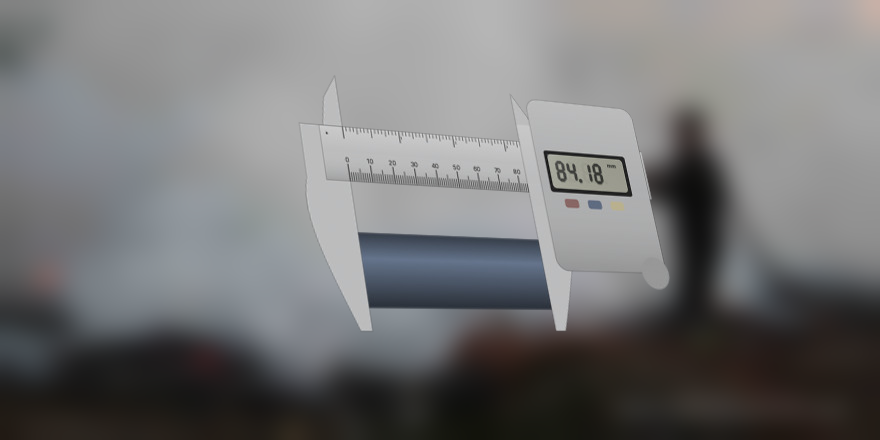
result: 84.18 mm
